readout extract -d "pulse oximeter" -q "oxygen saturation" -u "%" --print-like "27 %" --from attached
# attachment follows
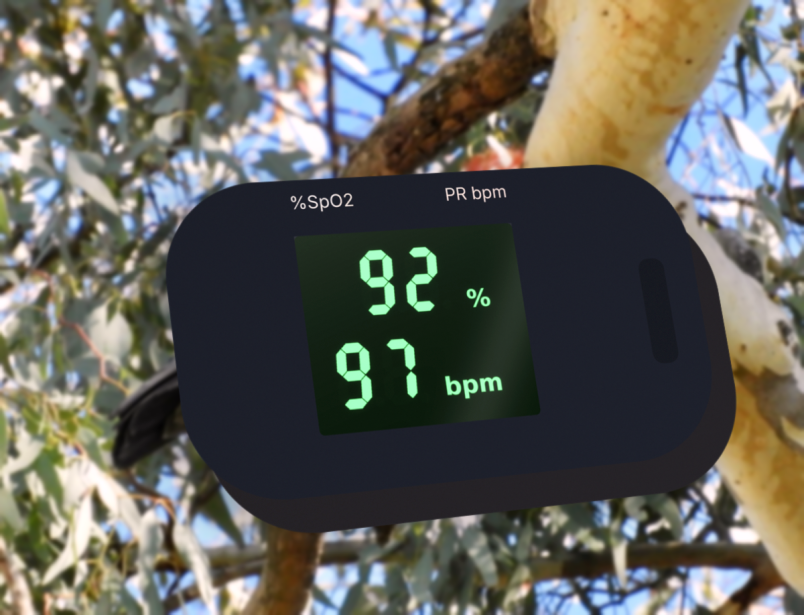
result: 92 %
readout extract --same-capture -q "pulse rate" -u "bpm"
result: 97 bpm
